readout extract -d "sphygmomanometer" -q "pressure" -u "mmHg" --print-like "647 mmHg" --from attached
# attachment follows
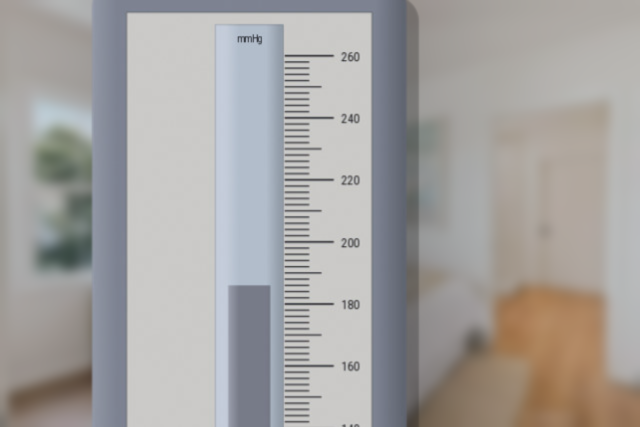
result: 186 mmHg
